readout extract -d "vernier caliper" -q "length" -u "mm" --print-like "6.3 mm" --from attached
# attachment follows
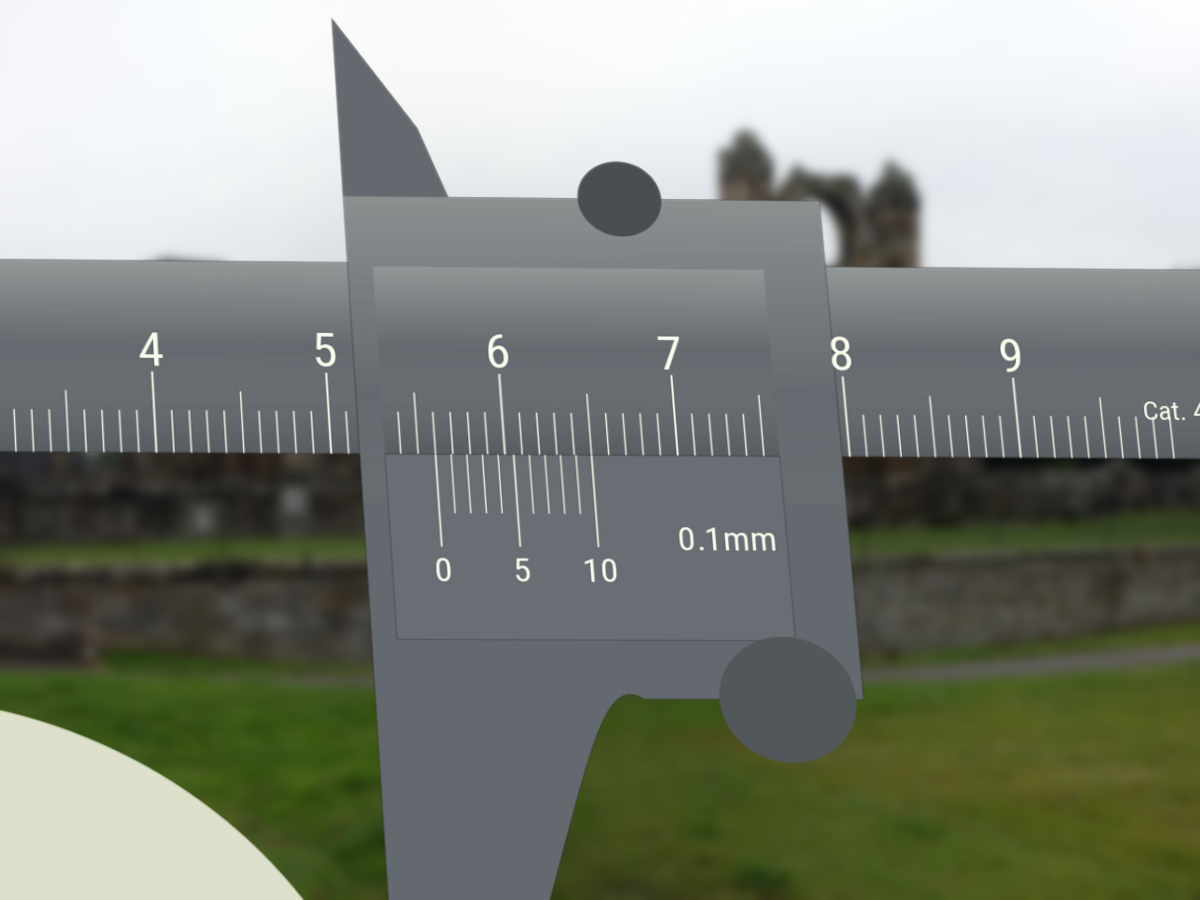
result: 56.0 mm
